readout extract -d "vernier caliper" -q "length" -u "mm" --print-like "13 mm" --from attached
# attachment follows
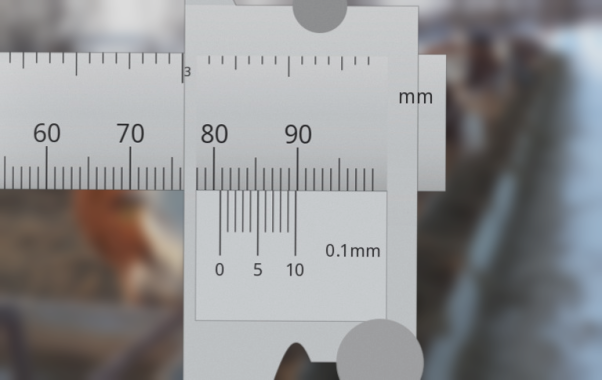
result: 80.8 mm
